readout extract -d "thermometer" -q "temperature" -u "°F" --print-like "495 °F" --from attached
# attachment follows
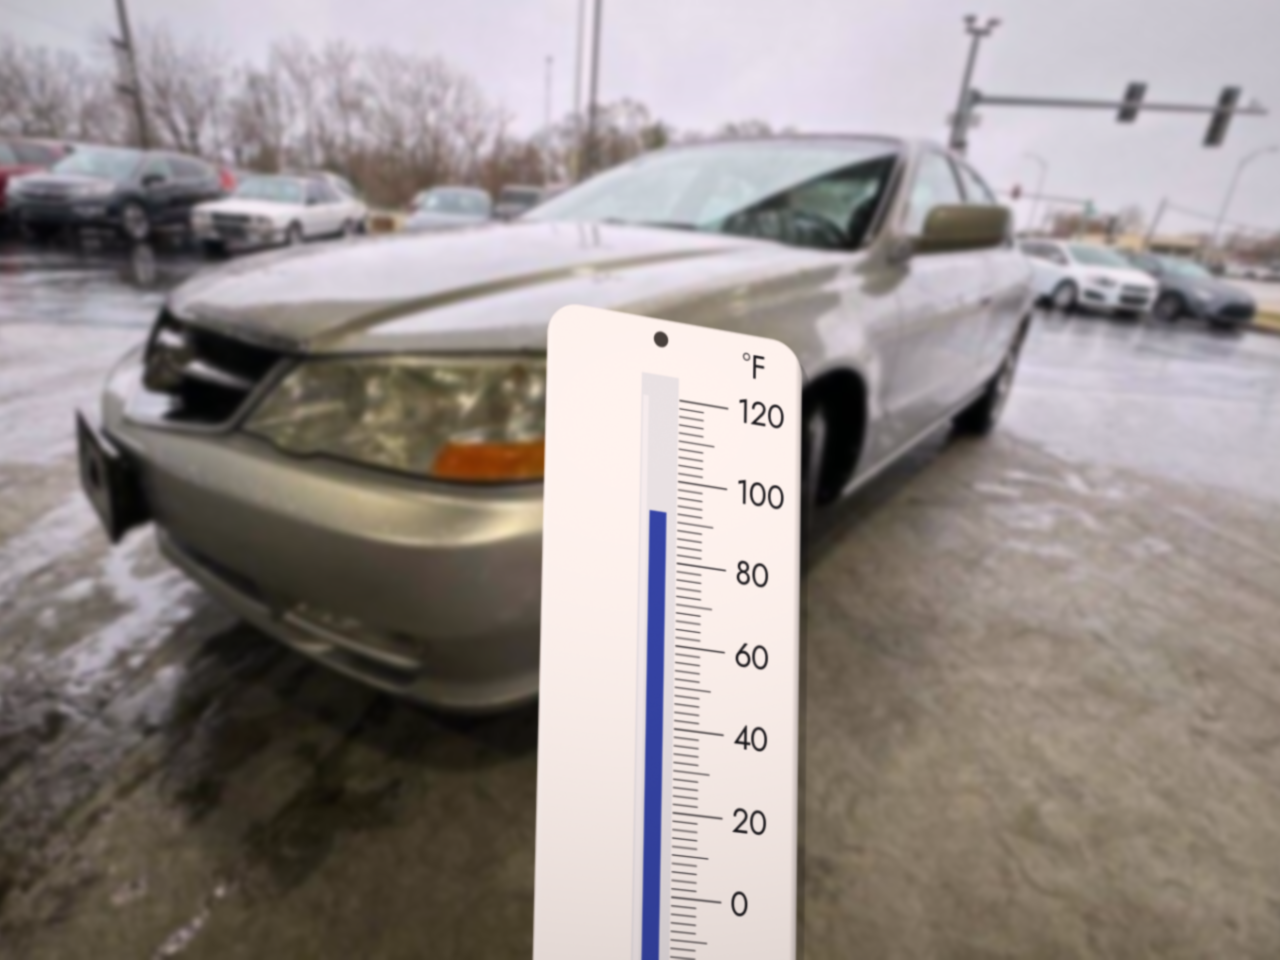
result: 92 °F
